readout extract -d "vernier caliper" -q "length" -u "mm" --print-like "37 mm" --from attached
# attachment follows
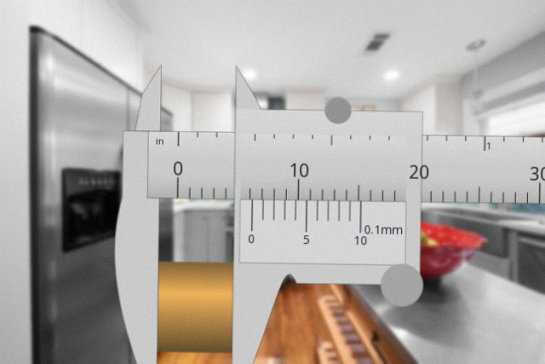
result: 6.2 mm
